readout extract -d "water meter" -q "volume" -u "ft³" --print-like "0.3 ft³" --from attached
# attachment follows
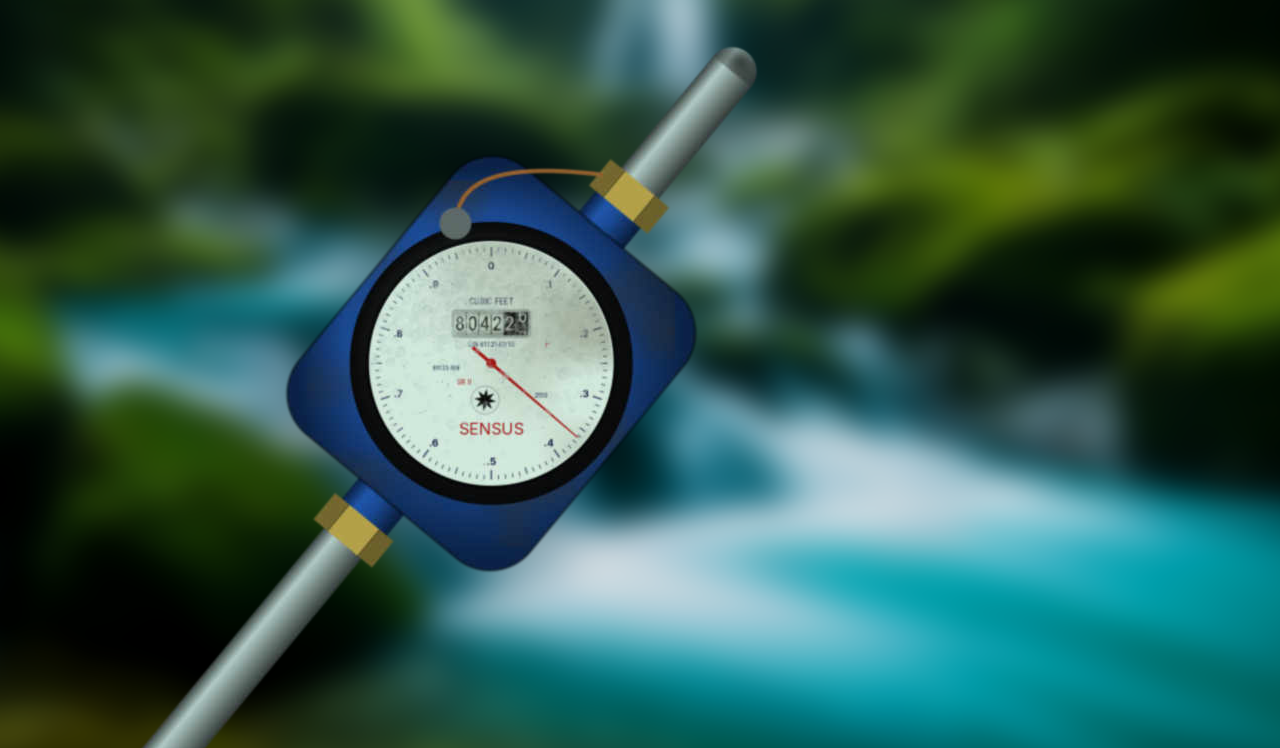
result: 804226.36 ft³
